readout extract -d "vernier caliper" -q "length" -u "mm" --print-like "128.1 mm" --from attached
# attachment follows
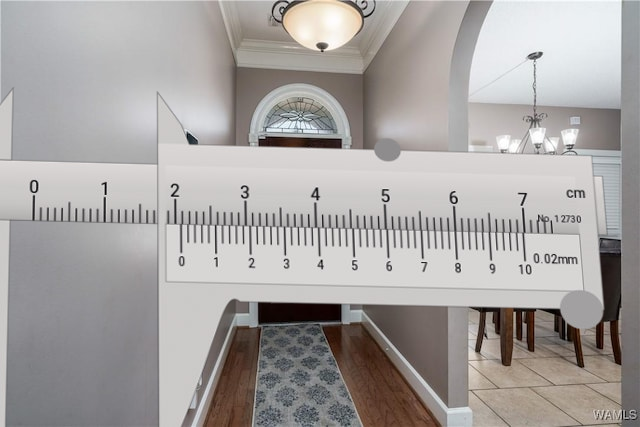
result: 20.8 mm
